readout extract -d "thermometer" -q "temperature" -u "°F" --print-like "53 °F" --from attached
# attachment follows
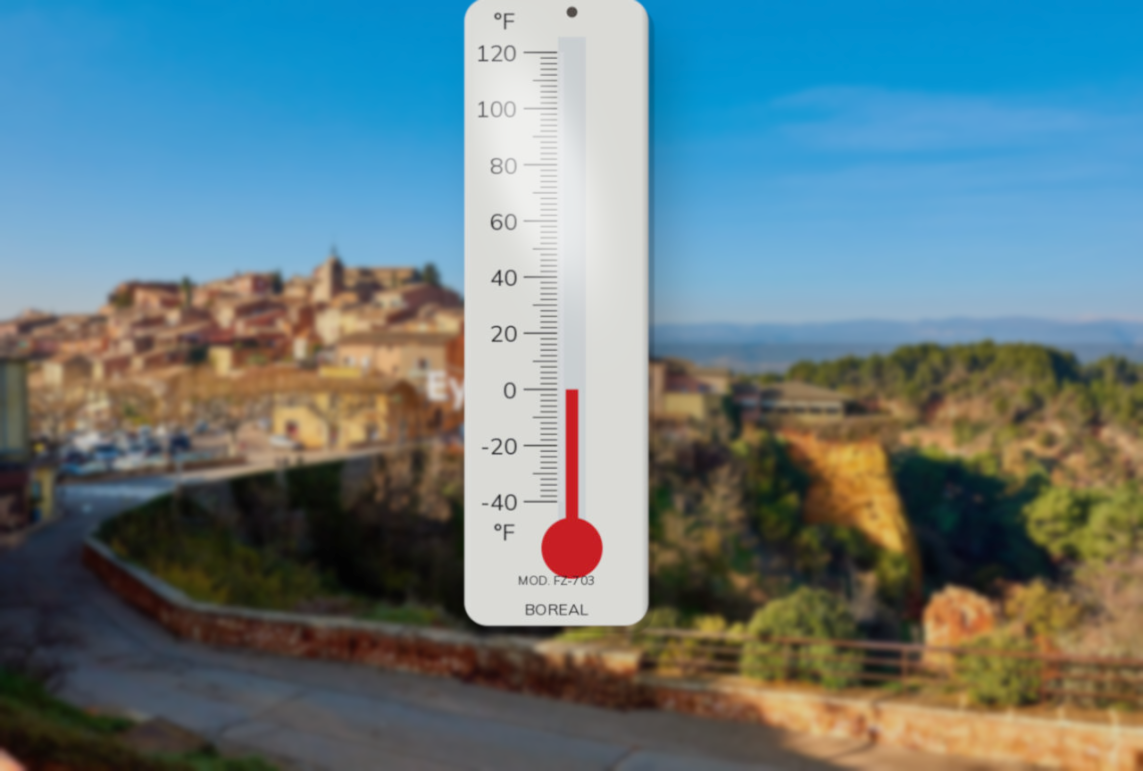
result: 0 °F
